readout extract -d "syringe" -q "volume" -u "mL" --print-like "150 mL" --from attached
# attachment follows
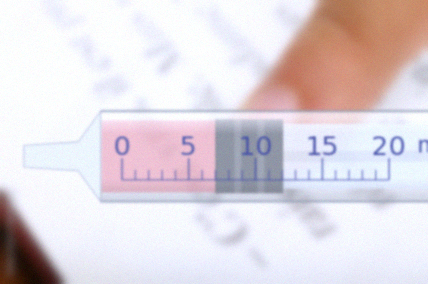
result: 7 mL
